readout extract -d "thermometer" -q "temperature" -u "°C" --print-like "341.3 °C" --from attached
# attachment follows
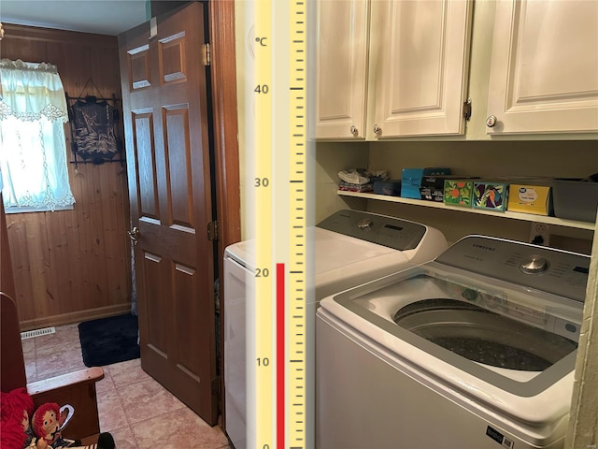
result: 21 °C
